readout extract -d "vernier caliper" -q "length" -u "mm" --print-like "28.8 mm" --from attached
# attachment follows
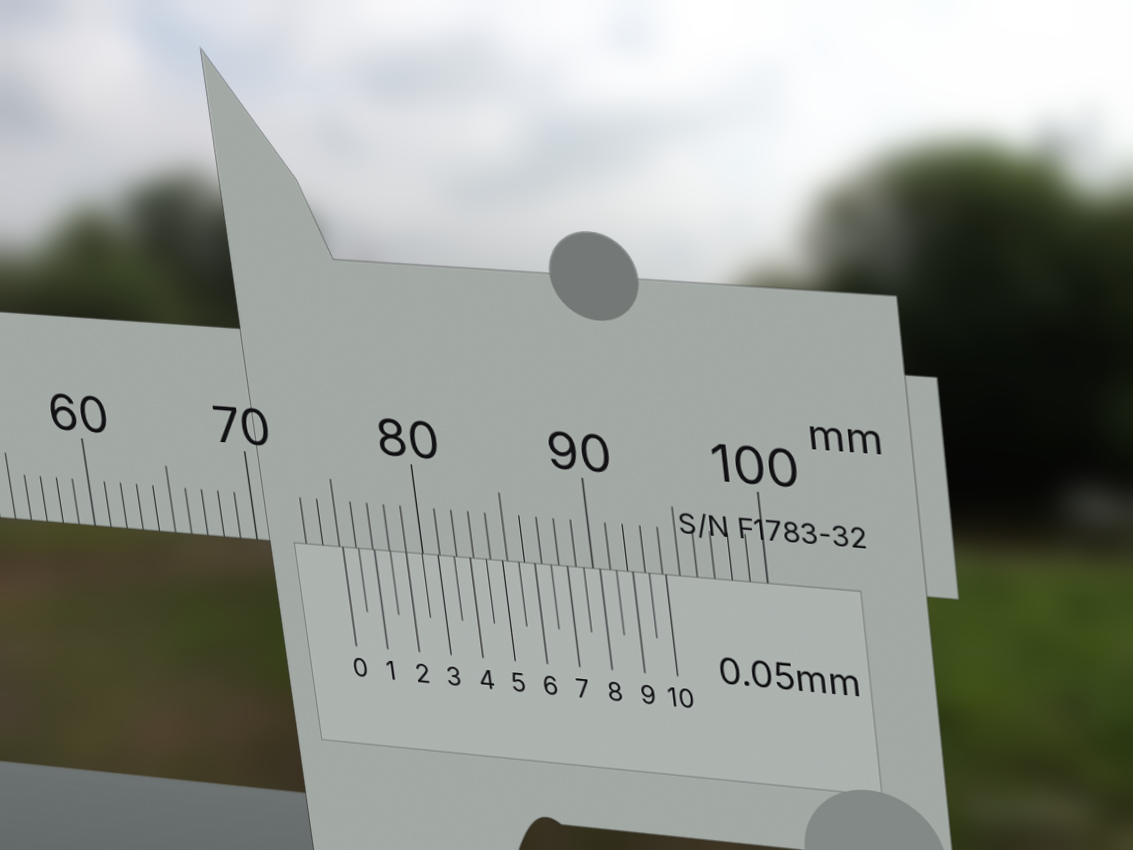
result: 75.2 mm
